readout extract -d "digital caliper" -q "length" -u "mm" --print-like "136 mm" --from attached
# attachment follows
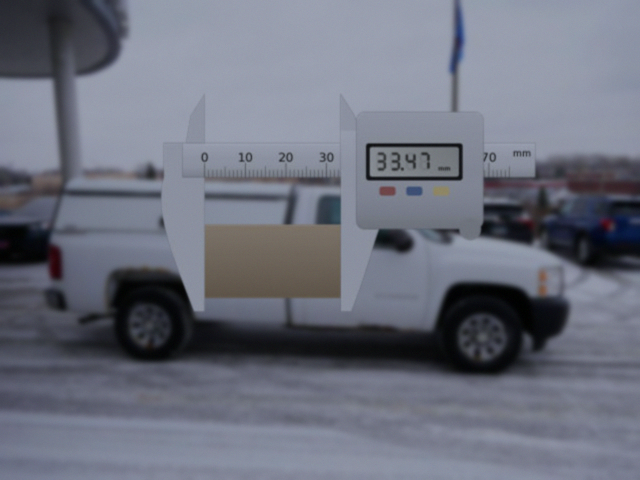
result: 33.47 mm
